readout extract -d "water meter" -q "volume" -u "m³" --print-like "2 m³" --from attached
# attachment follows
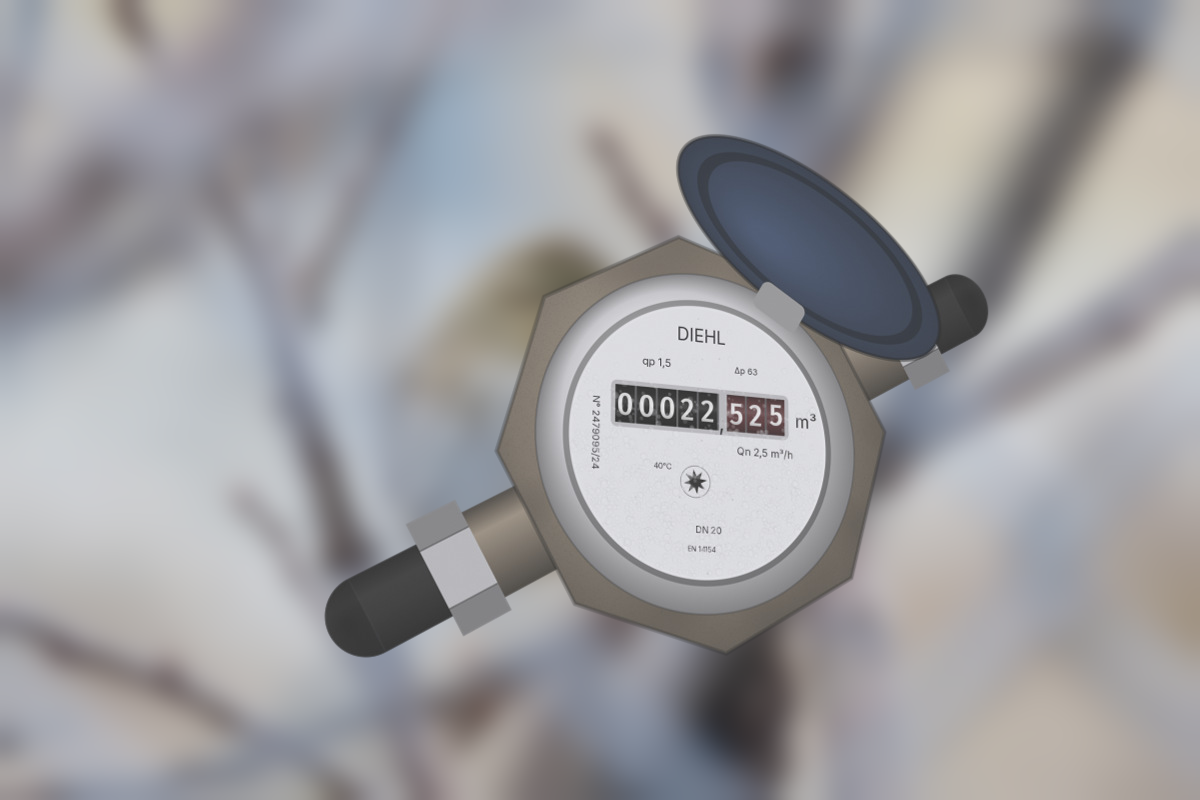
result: 22.525 m³
